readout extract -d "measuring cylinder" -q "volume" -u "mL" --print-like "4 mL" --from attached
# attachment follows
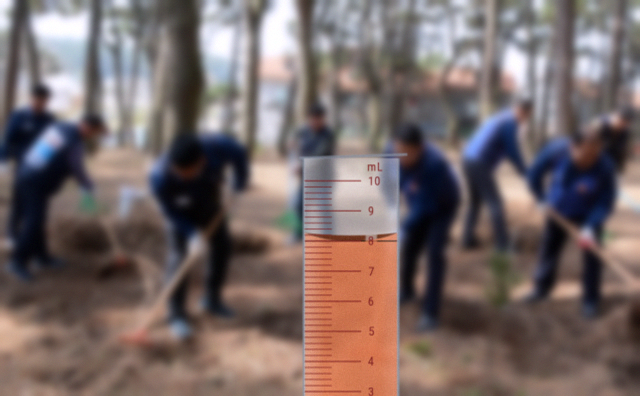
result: 8 mL
